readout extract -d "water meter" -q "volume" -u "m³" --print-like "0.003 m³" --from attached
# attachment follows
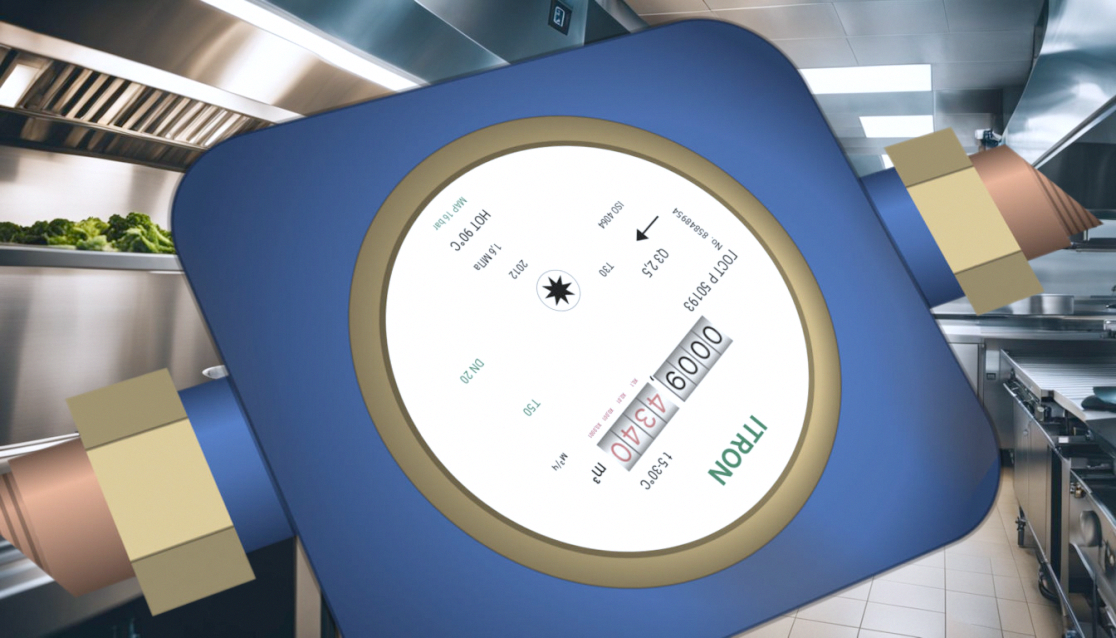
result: 9.4340 m³
